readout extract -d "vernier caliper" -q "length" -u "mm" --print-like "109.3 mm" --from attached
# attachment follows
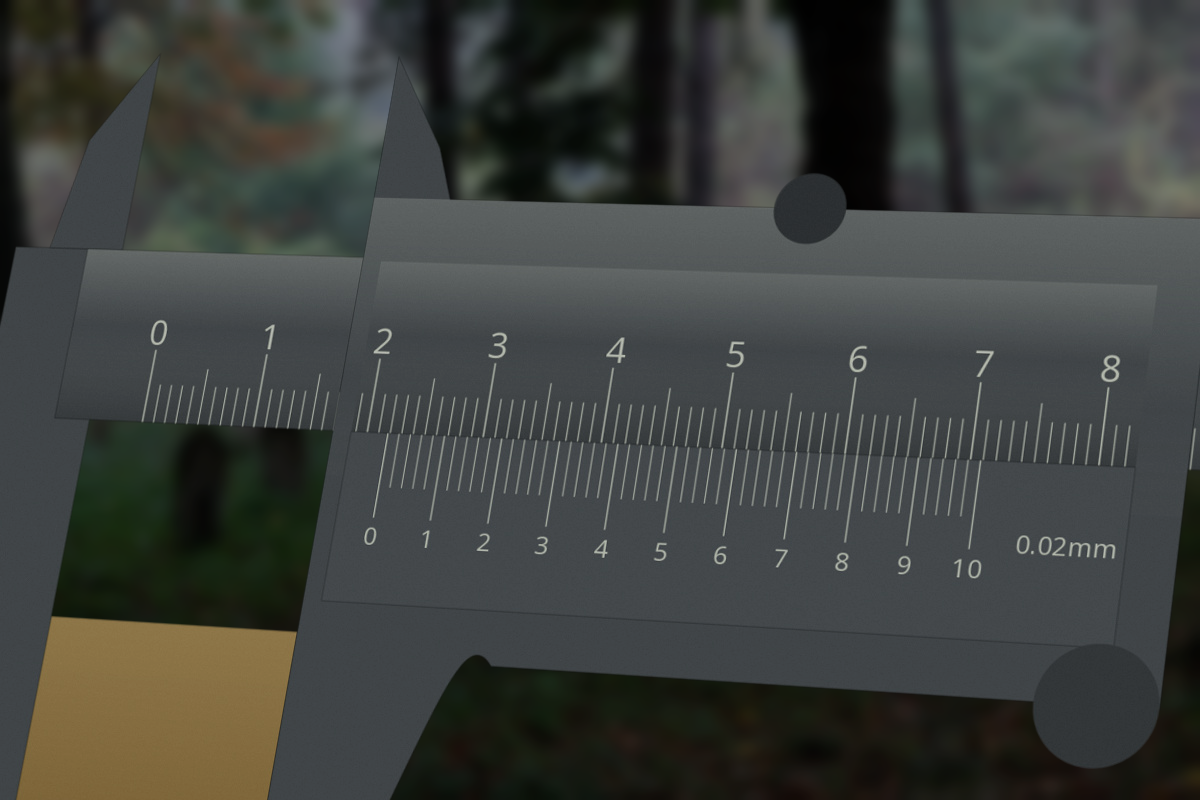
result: 21.8 mm
